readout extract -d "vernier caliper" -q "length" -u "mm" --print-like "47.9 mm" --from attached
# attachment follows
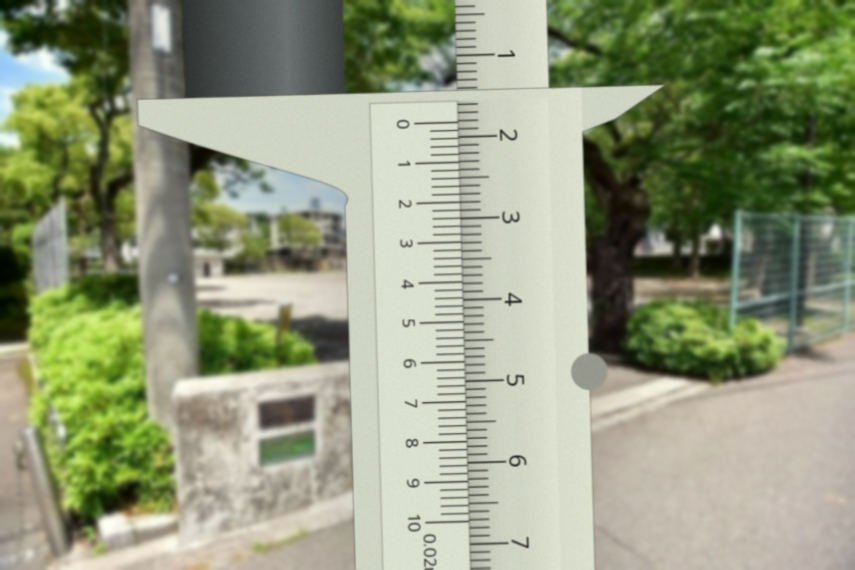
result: 18.2 mm
